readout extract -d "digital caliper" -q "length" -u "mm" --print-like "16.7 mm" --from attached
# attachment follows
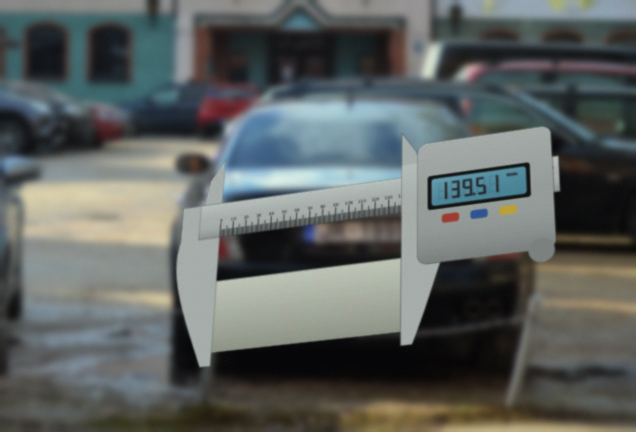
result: 139.51 mm
